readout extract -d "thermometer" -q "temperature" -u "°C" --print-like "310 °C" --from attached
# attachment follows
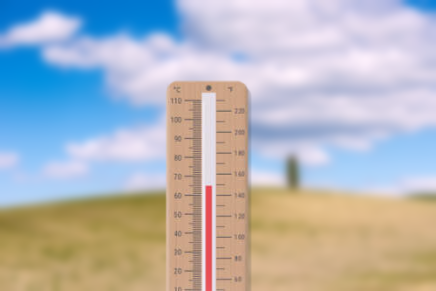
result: 65 °C
